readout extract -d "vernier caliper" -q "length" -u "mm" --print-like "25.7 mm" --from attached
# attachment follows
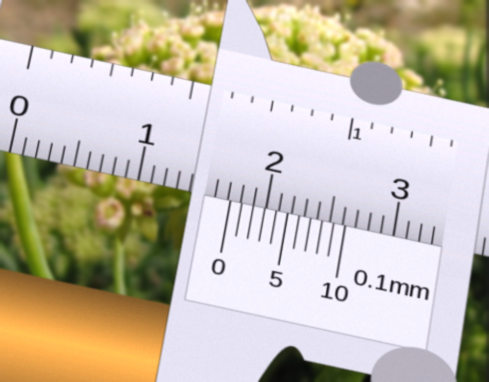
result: 17.2 mm
